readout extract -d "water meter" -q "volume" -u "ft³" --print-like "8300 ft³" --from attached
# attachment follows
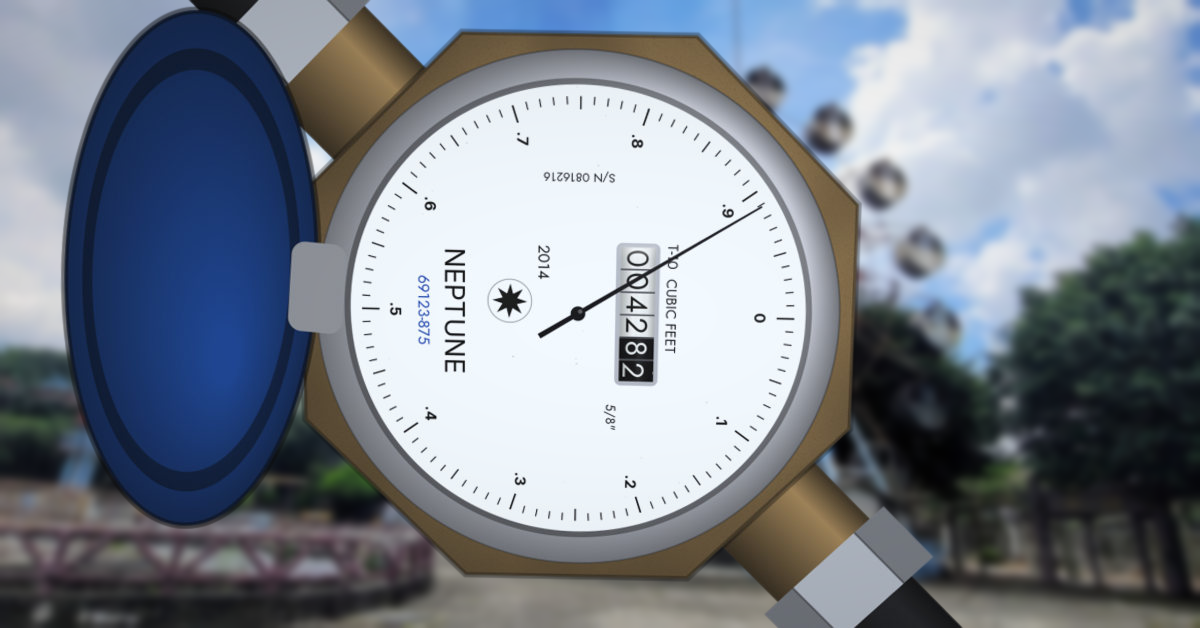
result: 4281.91 ft³
